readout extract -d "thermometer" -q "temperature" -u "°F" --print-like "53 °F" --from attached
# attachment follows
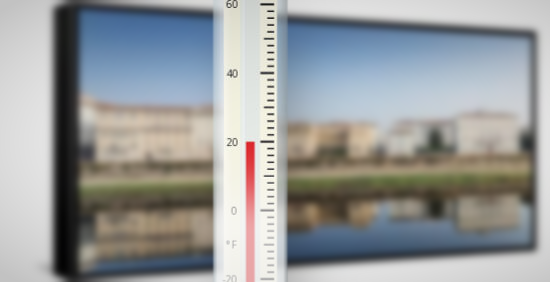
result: 20 °F
